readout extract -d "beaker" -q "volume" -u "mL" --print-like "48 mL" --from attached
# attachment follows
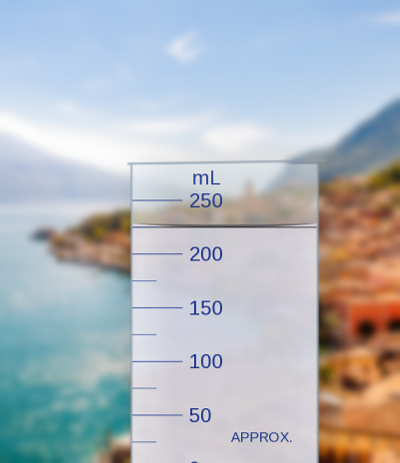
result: 225 mL
